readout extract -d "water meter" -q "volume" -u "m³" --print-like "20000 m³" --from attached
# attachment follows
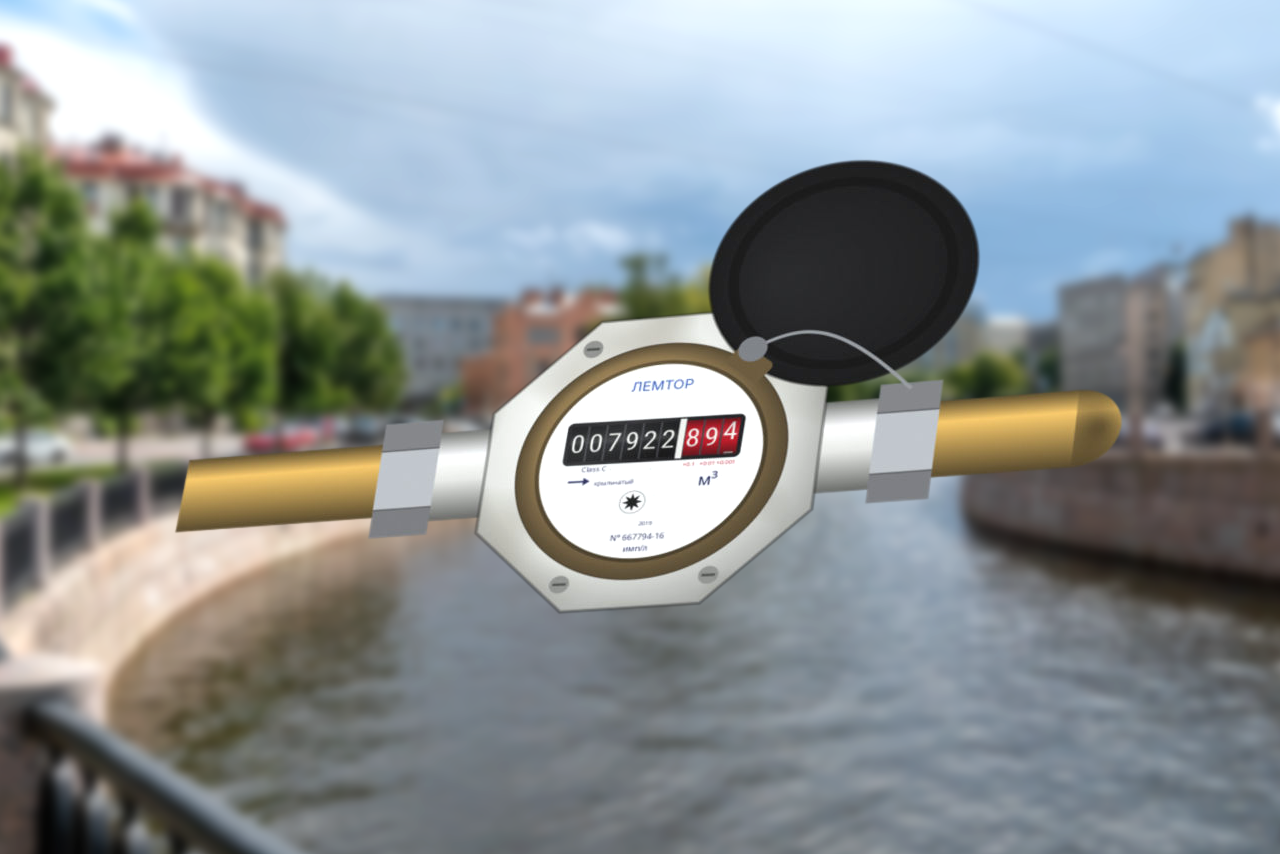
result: 7922.894 m³
